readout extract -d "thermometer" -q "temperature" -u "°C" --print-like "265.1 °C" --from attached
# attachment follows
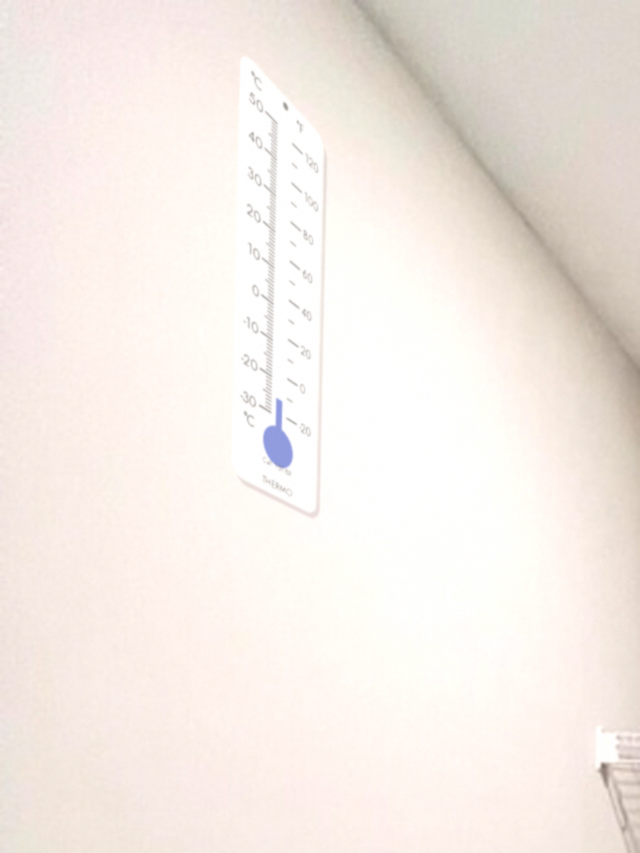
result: -25 °C
